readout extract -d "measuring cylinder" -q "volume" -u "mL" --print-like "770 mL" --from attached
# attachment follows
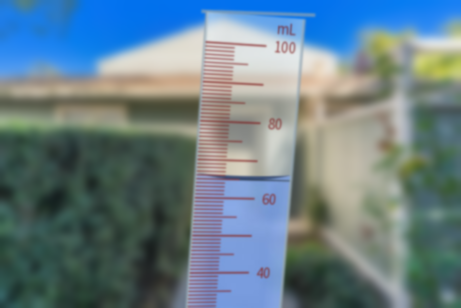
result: 65 mL
